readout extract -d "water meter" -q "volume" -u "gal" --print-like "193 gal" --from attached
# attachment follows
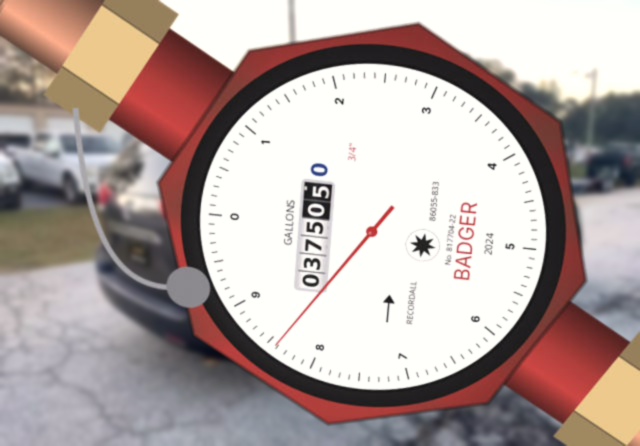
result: 375048.4 gal
